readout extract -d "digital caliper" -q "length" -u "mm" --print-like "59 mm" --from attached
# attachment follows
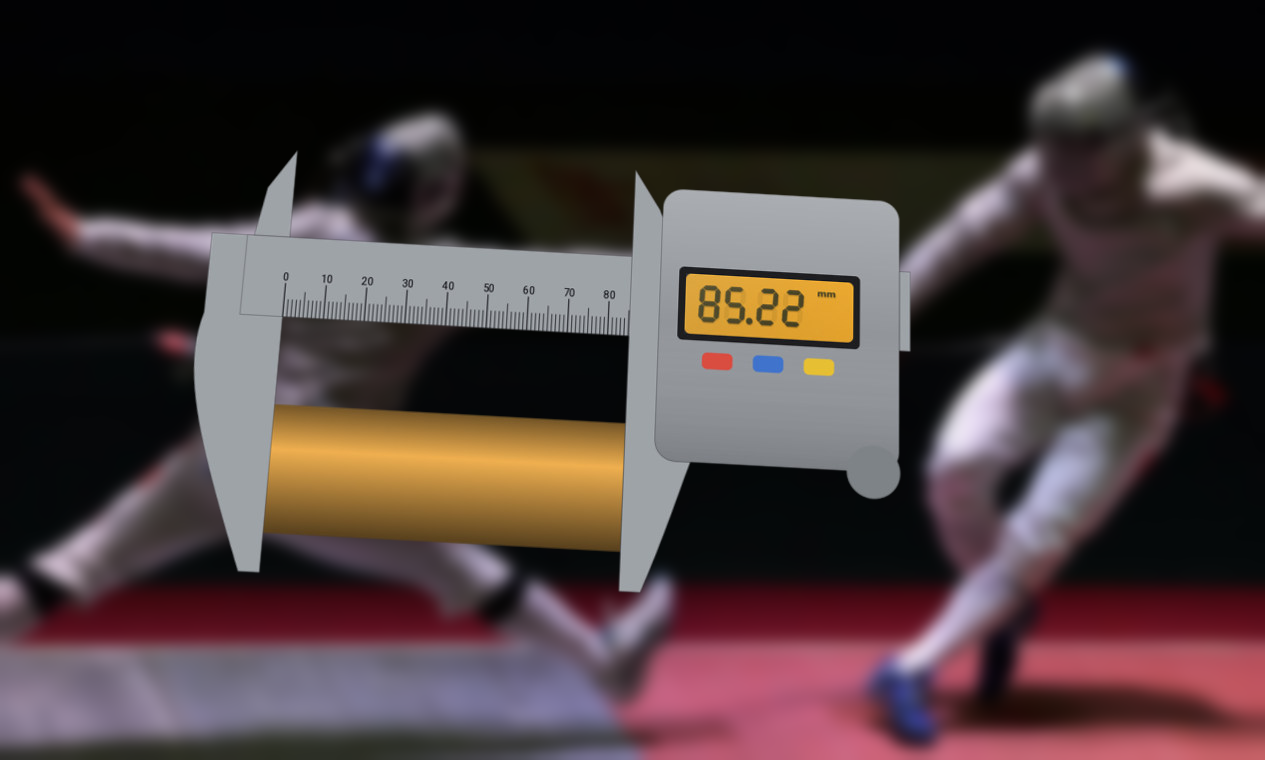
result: 85.22 mm
